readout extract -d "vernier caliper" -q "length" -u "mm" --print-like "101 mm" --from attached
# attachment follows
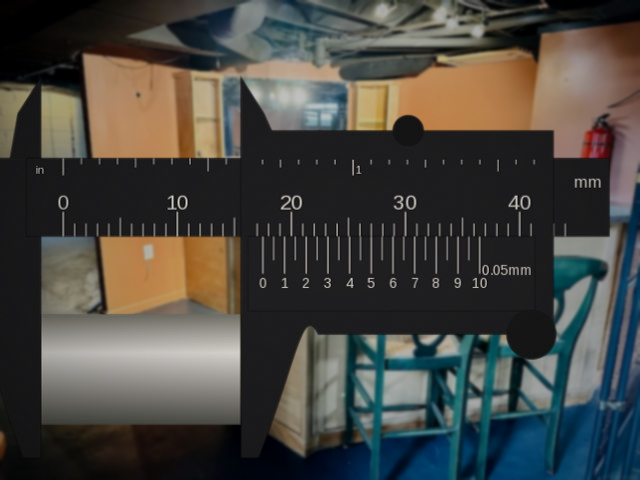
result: 17.5 mm
